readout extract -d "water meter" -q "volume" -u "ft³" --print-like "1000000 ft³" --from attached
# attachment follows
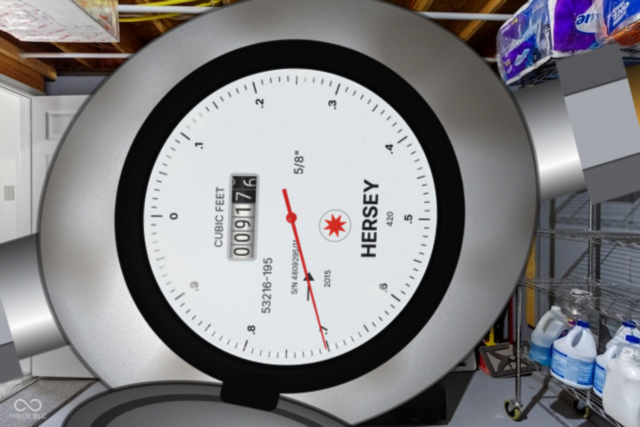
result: 9175.70 ft³
